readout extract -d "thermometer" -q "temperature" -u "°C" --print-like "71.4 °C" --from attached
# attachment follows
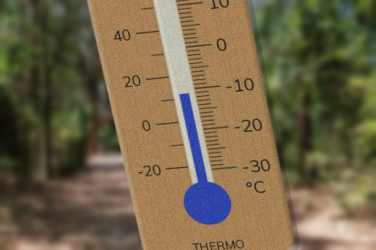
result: -11 °C
